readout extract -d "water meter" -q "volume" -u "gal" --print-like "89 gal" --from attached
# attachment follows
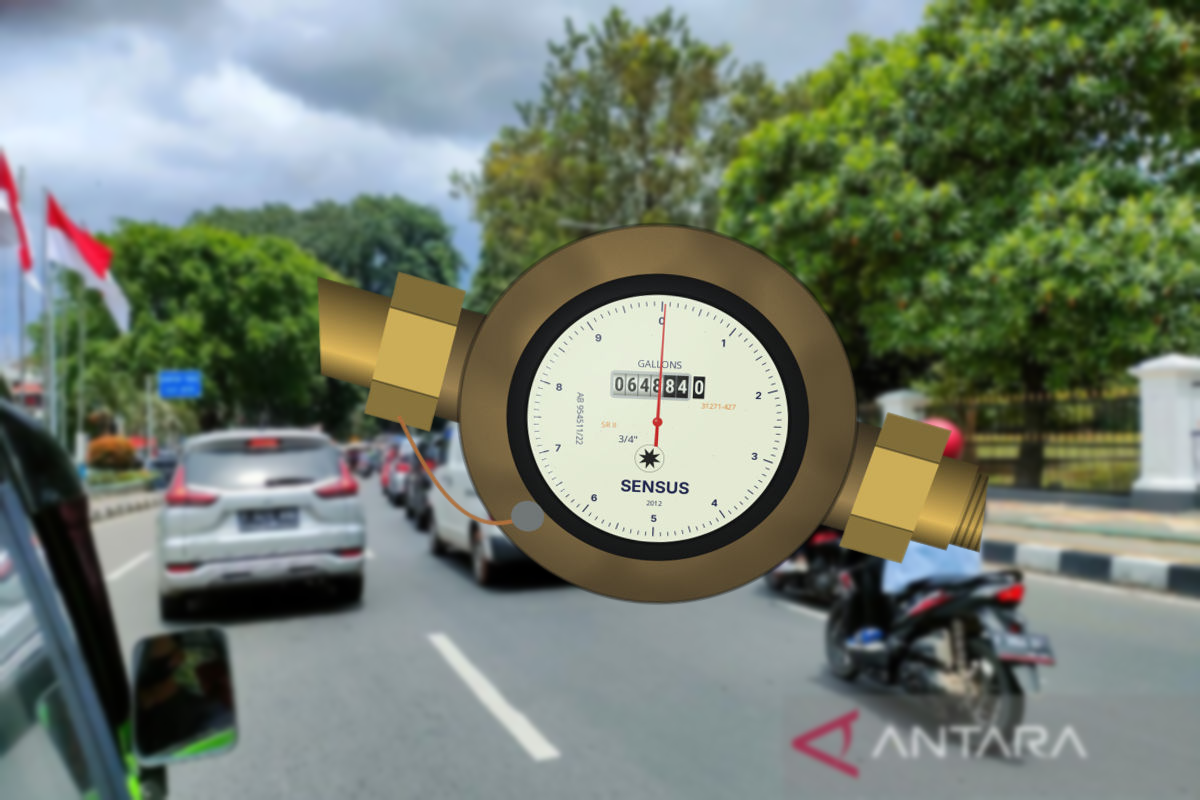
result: 648840.0 gal
